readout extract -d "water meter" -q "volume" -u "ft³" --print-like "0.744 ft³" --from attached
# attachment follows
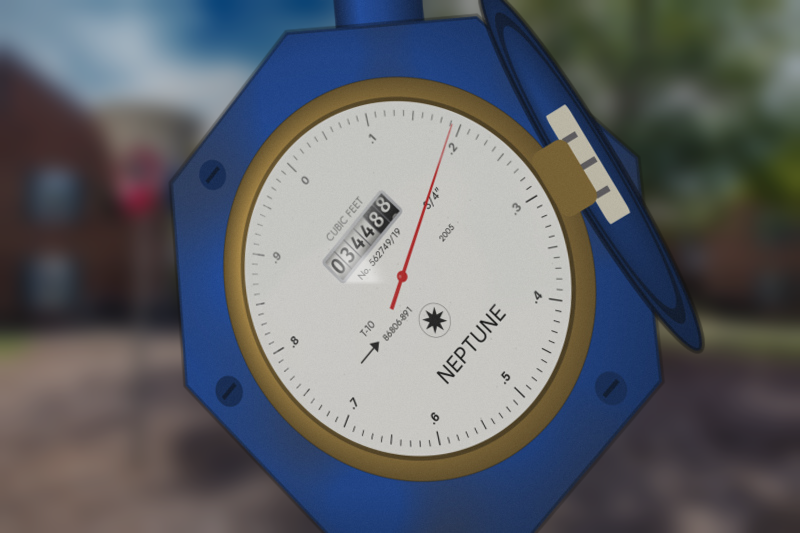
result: 34488.19 ft³
